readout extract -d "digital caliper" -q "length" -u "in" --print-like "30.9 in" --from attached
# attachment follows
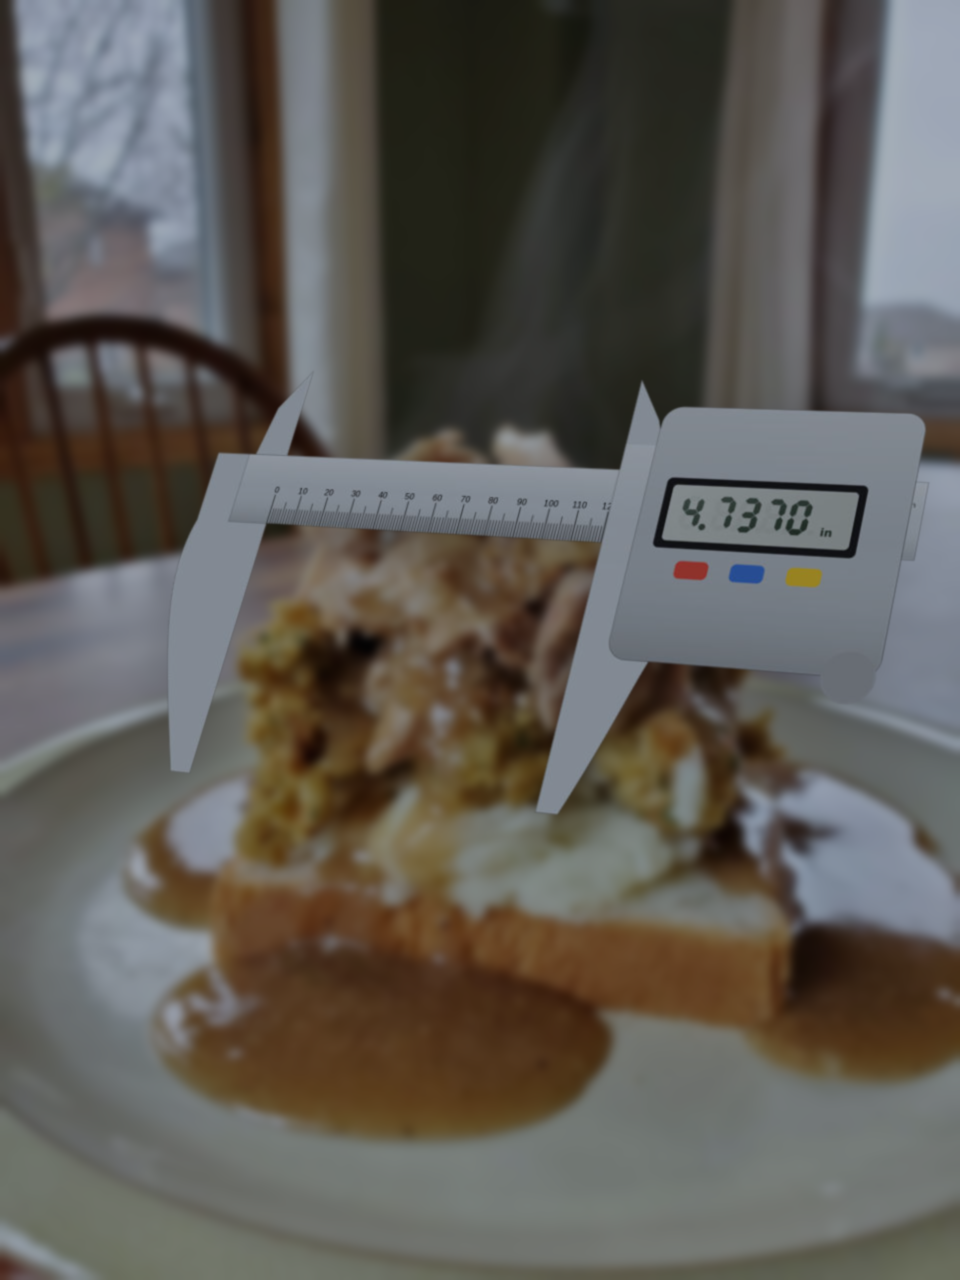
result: 4.7370 in
